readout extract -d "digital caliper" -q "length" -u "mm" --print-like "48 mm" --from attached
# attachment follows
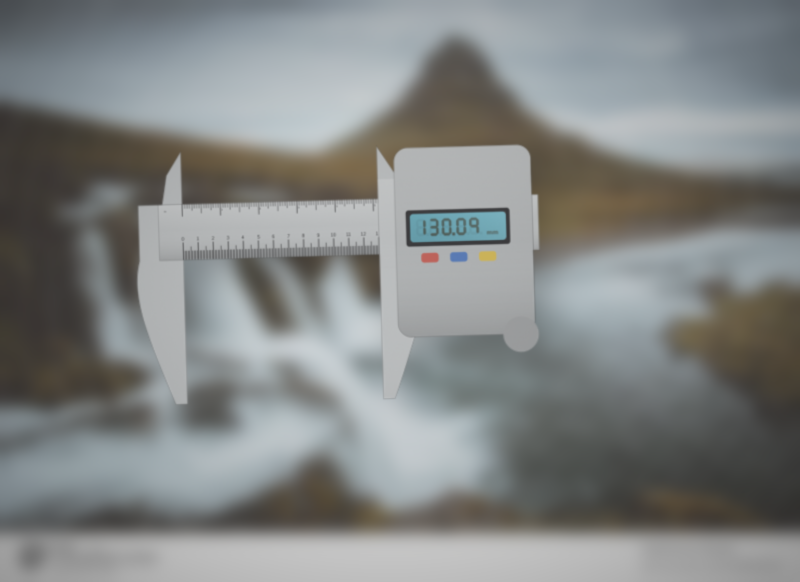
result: 130.09 mm
